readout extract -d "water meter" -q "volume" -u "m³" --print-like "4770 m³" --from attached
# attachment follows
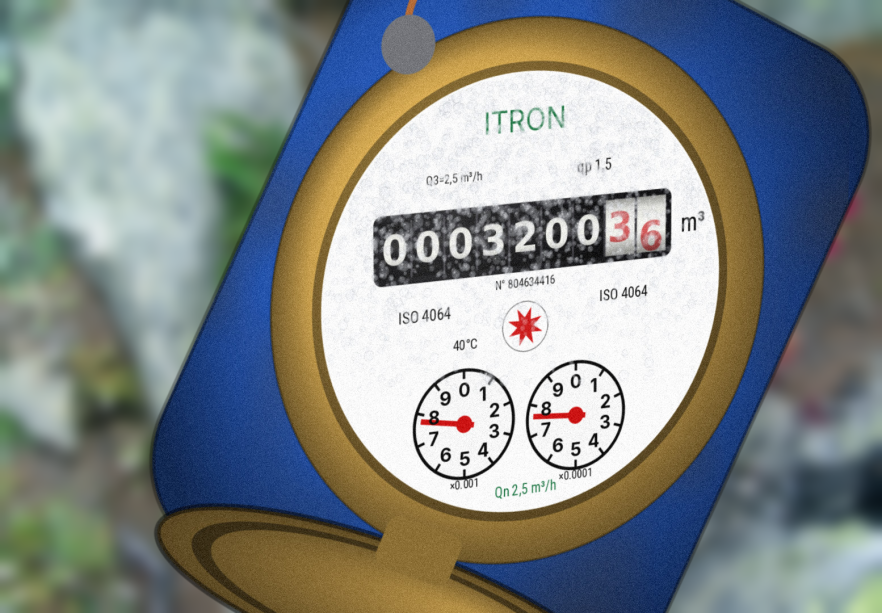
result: 3200.3577 m³
